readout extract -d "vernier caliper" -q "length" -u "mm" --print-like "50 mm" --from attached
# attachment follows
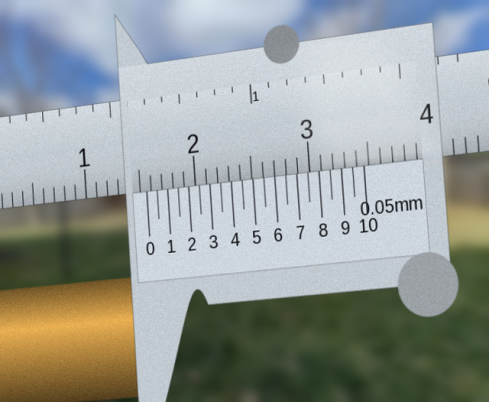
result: 15.6 mm
